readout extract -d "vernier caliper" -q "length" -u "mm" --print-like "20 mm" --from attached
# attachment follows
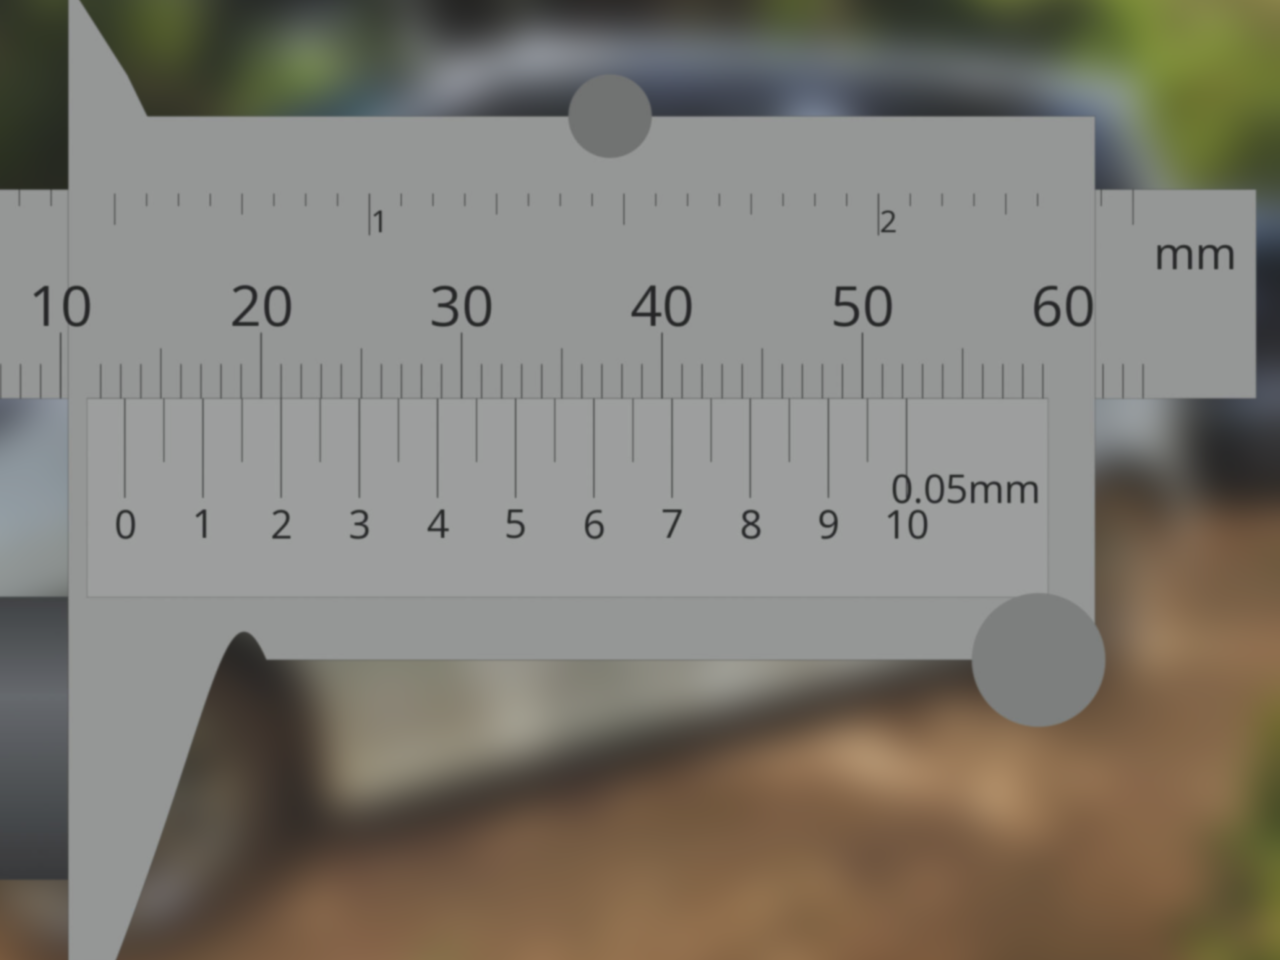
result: 13.2 mm
